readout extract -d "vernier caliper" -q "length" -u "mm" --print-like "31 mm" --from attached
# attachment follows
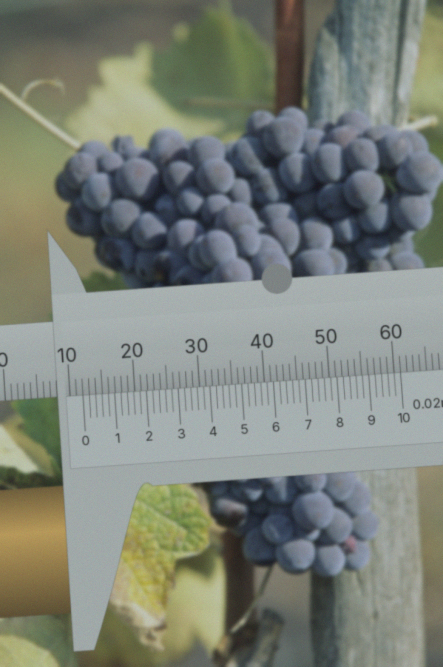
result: 12.0 mm
